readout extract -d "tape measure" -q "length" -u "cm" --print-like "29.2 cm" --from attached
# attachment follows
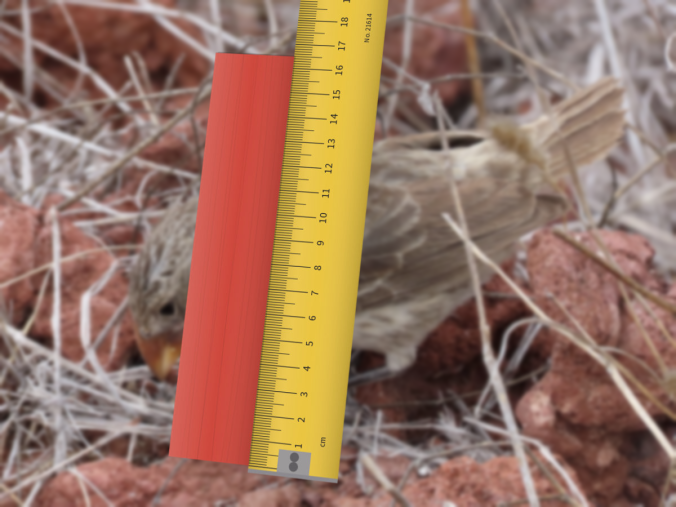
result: 16.5 cm
